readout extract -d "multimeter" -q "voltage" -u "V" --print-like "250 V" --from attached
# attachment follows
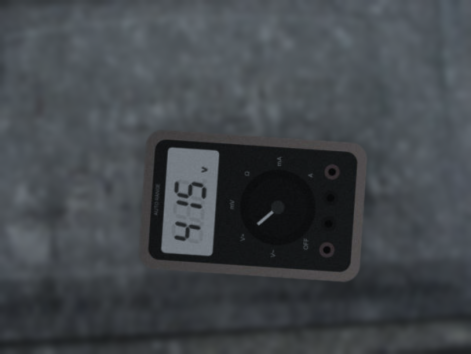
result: 415 V
